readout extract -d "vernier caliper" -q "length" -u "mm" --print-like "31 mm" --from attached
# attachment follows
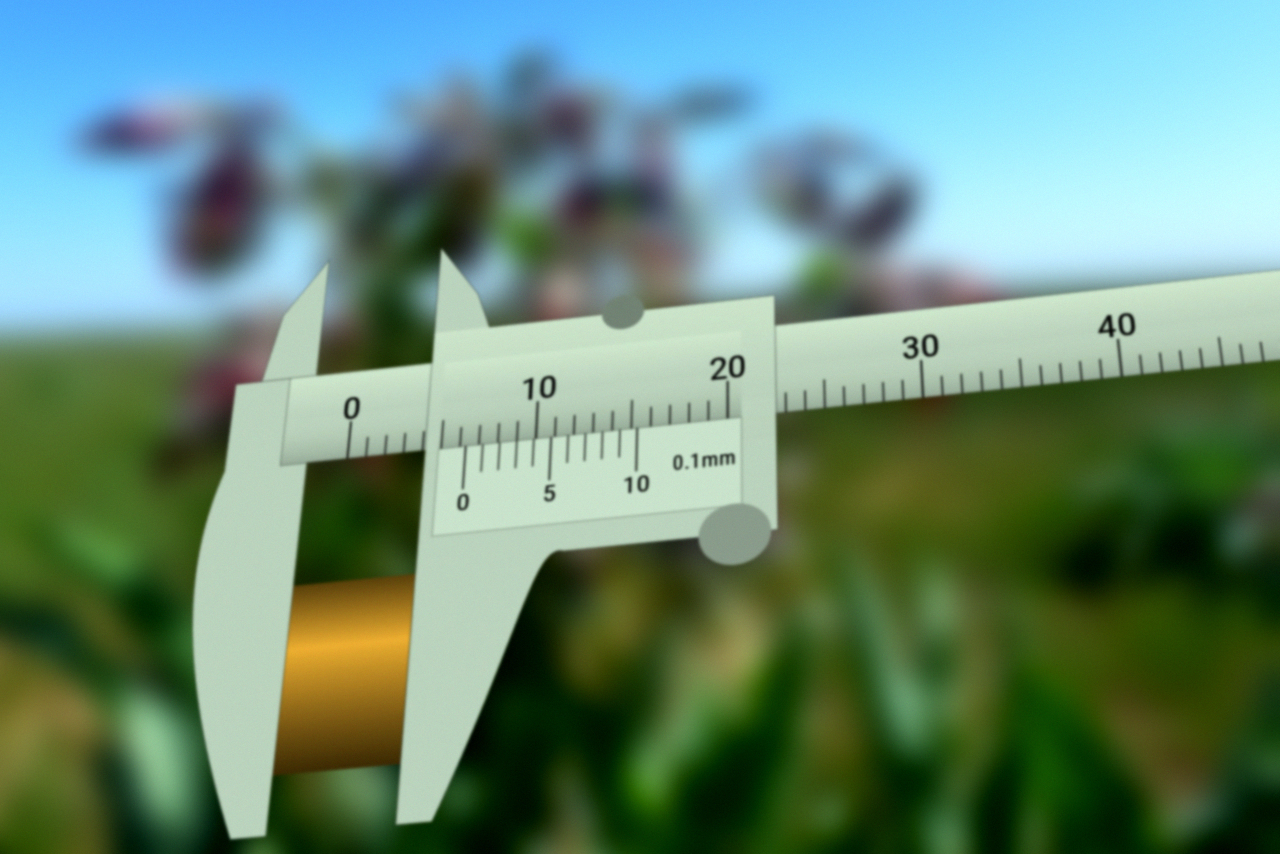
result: 6.3 mm
